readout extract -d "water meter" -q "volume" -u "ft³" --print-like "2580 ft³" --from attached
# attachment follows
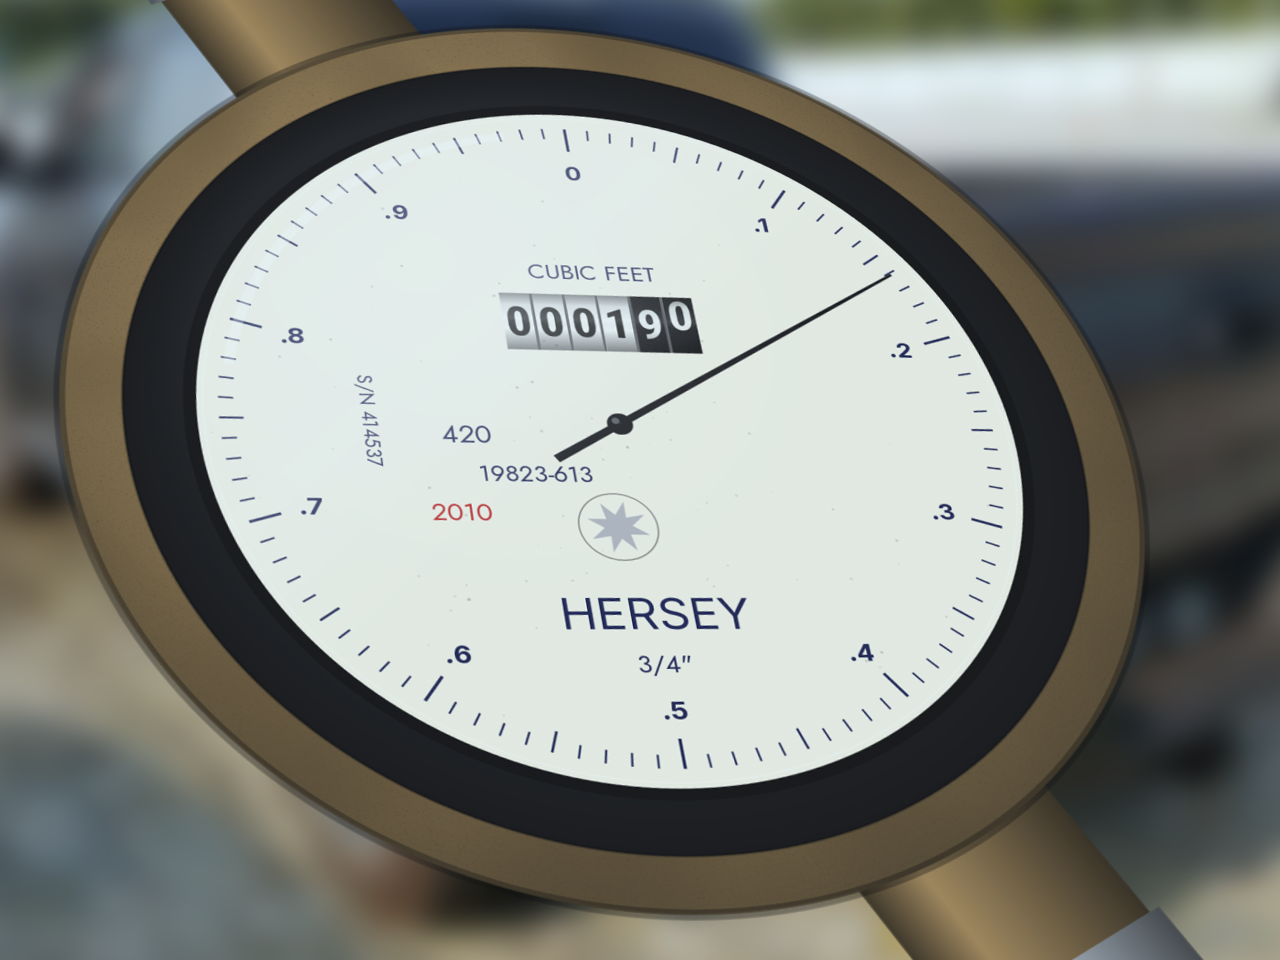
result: 190.16 ft³
